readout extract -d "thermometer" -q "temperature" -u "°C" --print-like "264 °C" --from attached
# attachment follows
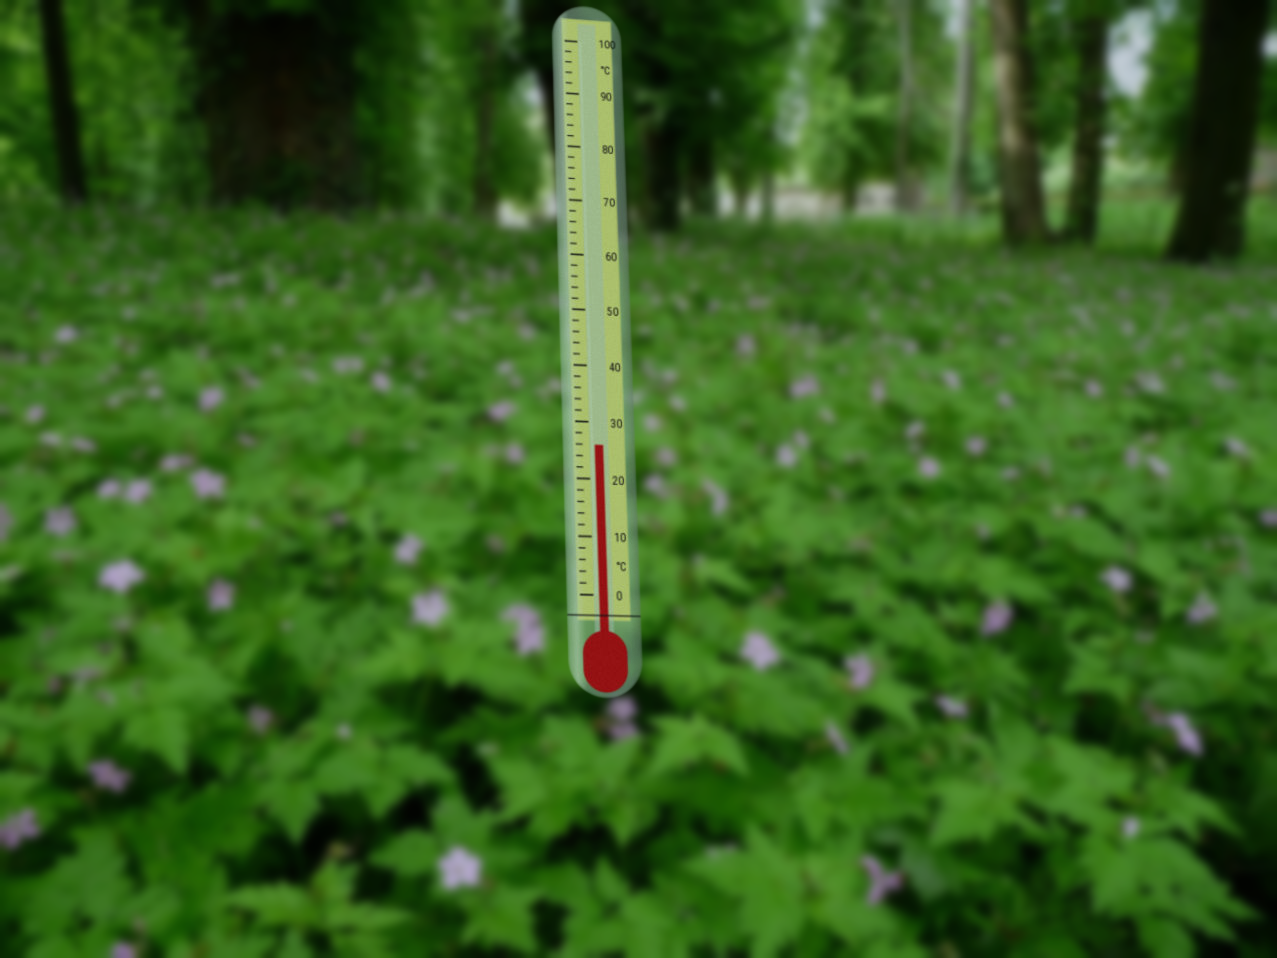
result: 26 °C
